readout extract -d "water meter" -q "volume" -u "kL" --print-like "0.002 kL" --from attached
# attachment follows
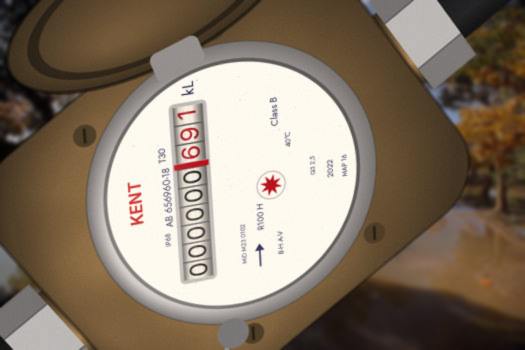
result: 0.691 kL
